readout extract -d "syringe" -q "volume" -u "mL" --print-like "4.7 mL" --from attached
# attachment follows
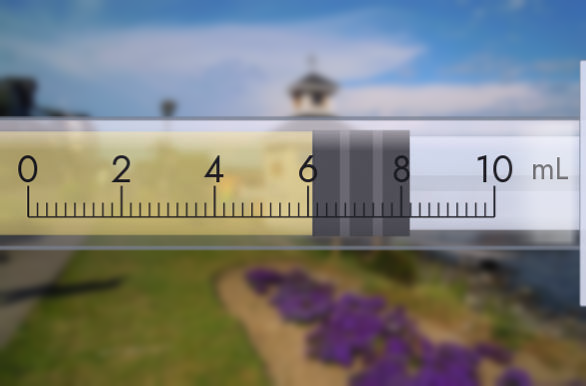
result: 6.1 mL
